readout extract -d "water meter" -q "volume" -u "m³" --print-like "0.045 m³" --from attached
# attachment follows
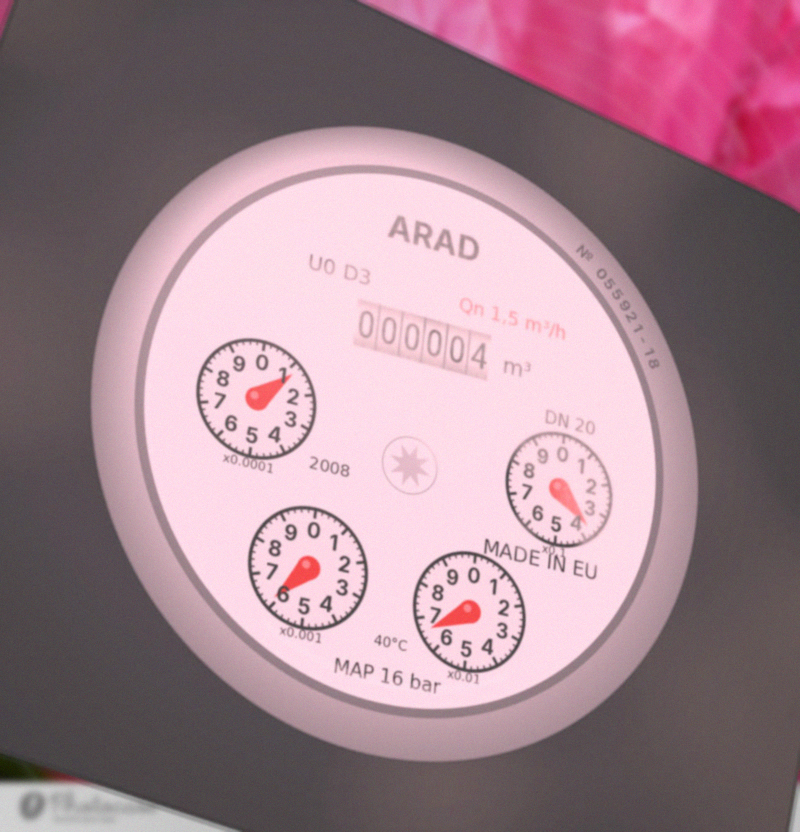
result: 4.3661 m³
